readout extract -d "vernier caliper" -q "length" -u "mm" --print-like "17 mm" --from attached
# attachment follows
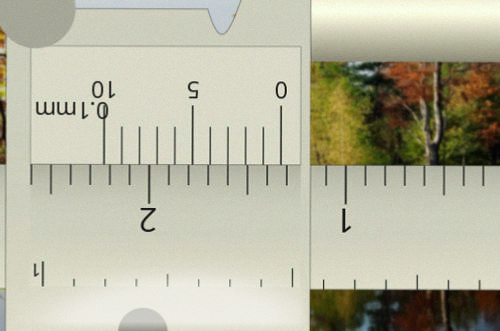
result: 13.3 mm
